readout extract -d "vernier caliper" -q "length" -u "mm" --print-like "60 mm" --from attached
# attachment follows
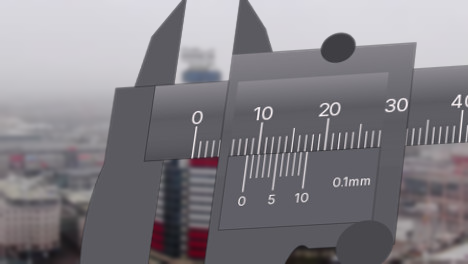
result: 8.4 mm
